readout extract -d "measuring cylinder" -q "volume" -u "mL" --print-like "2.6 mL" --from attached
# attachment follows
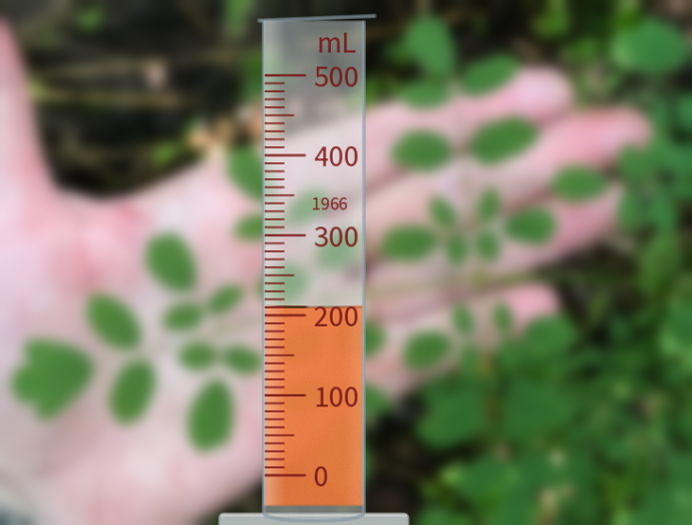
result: 210 mL
